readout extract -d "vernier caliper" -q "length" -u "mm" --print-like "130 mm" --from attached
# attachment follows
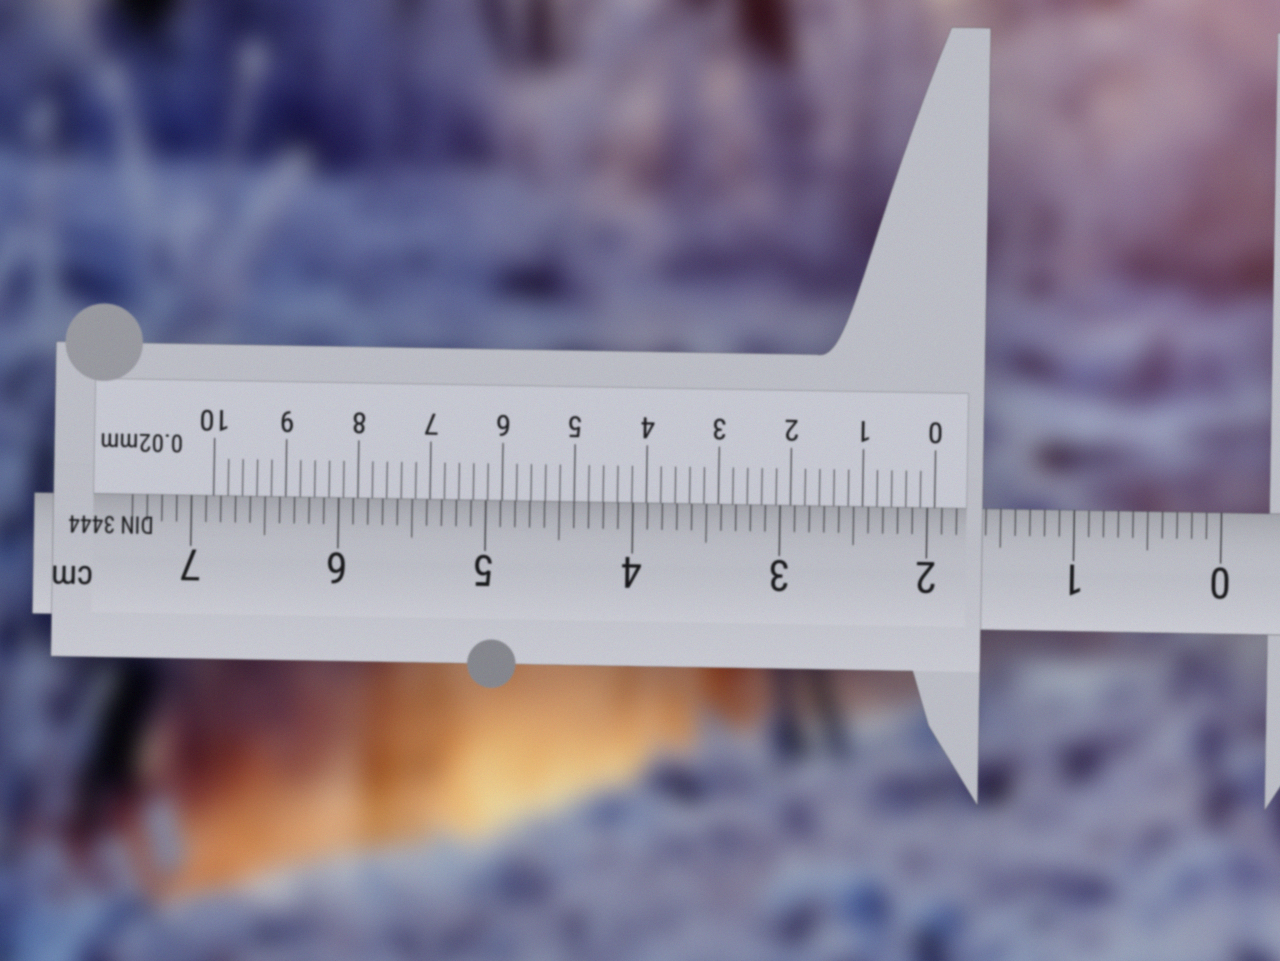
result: 19.5 mm
